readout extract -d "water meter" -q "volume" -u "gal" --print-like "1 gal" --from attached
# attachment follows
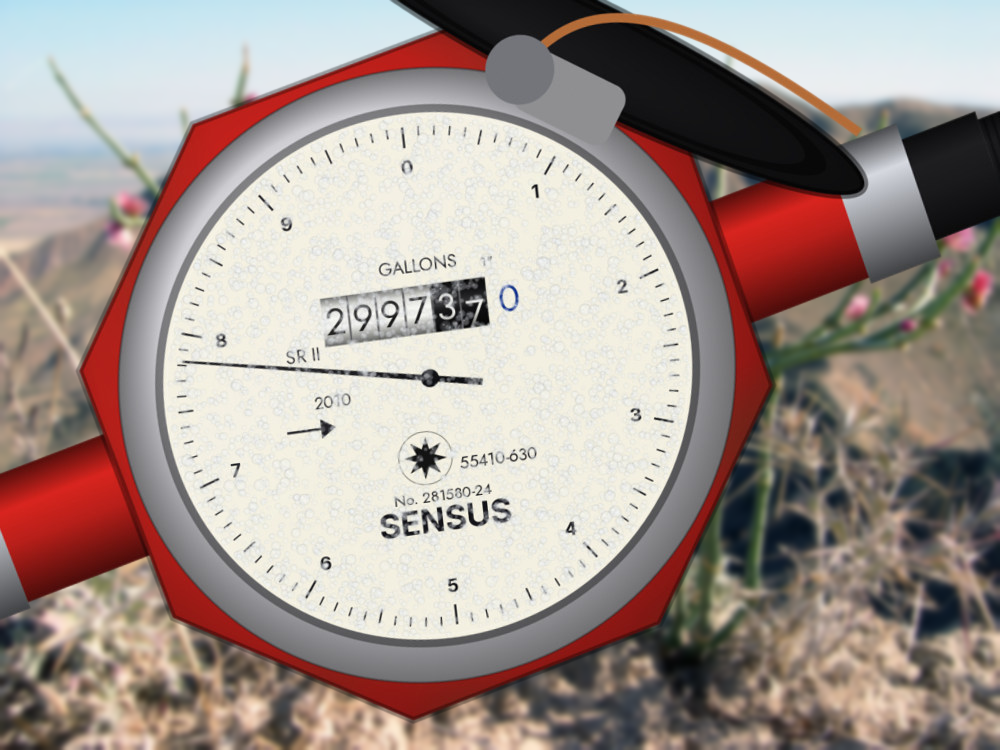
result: 2997367.8 gal
